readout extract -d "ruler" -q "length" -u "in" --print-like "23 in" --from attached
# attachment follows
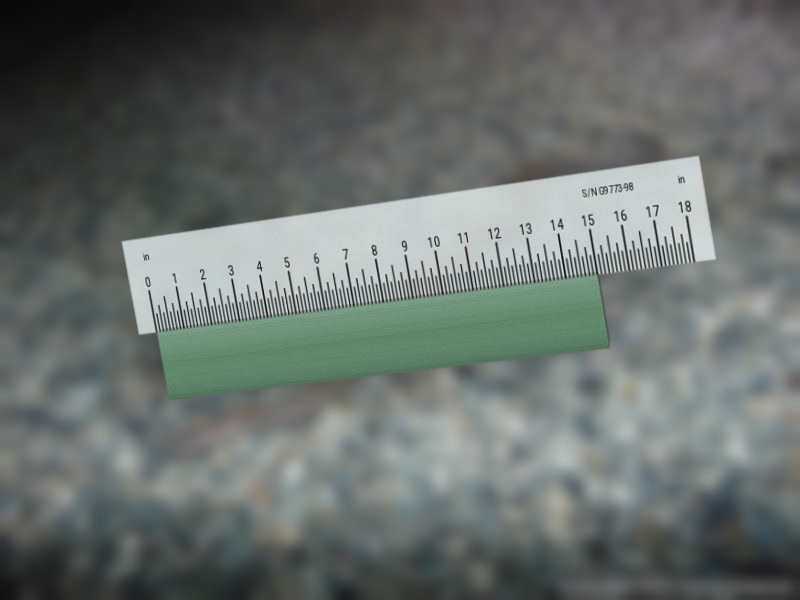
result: 15 in
